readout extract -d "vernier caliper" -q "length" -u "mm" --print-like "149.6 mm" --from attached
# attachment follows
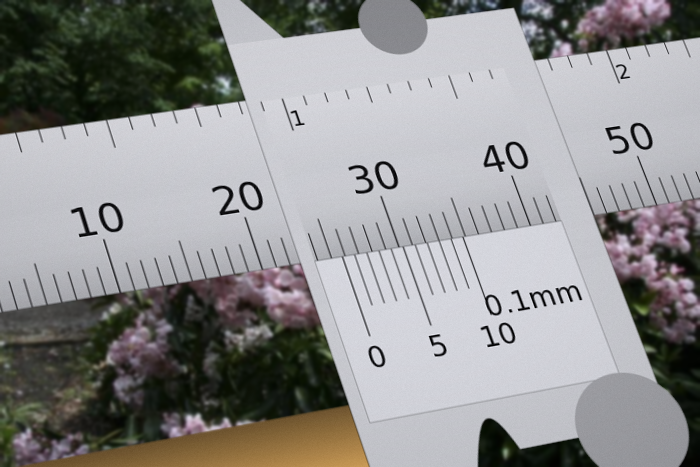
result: 25.8 mm
